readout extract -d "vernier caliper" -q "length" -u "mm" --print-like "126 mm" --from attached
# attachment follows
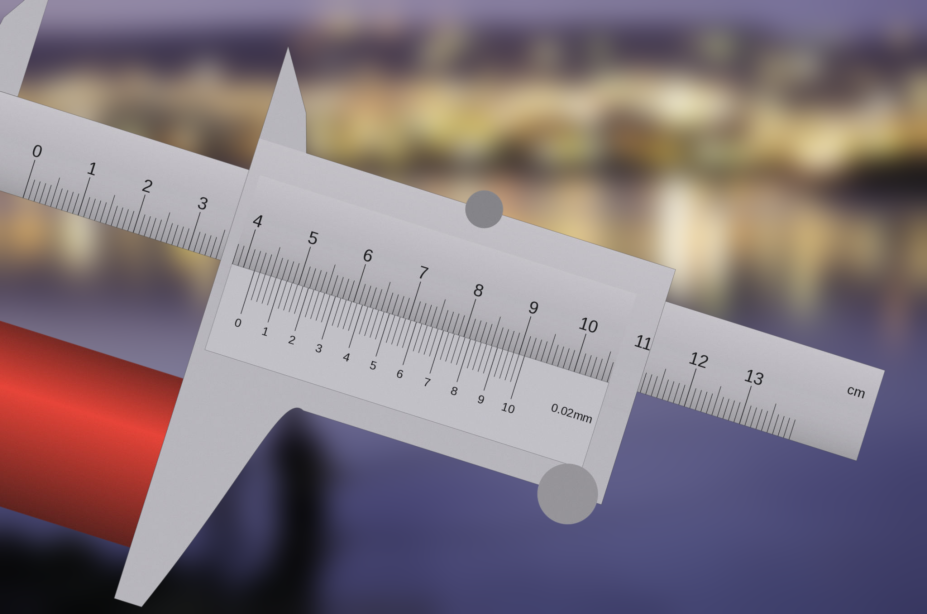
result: 42.0 mm
